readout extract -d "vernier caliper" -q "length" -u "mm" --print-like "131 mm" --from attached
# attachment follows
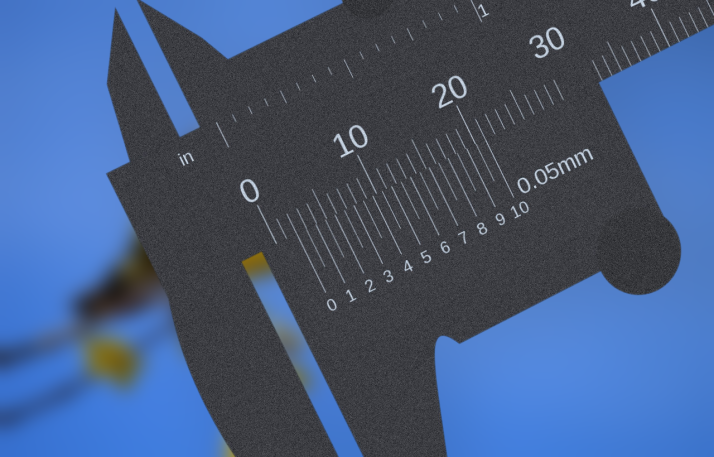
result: 2.0 mm
